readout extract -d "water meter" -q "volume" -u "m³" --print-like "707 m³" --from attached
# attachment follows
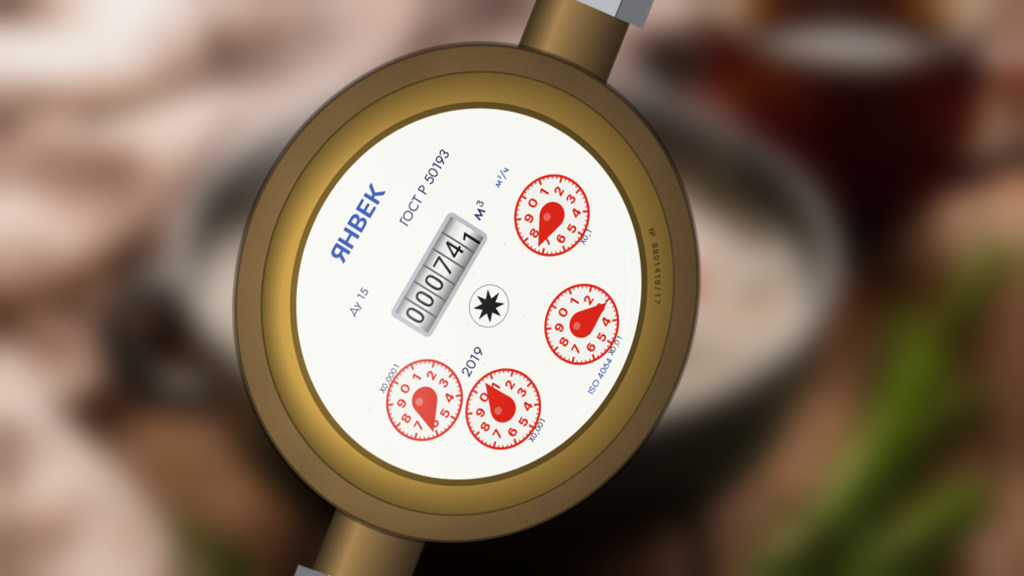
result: 740.7306 m³
